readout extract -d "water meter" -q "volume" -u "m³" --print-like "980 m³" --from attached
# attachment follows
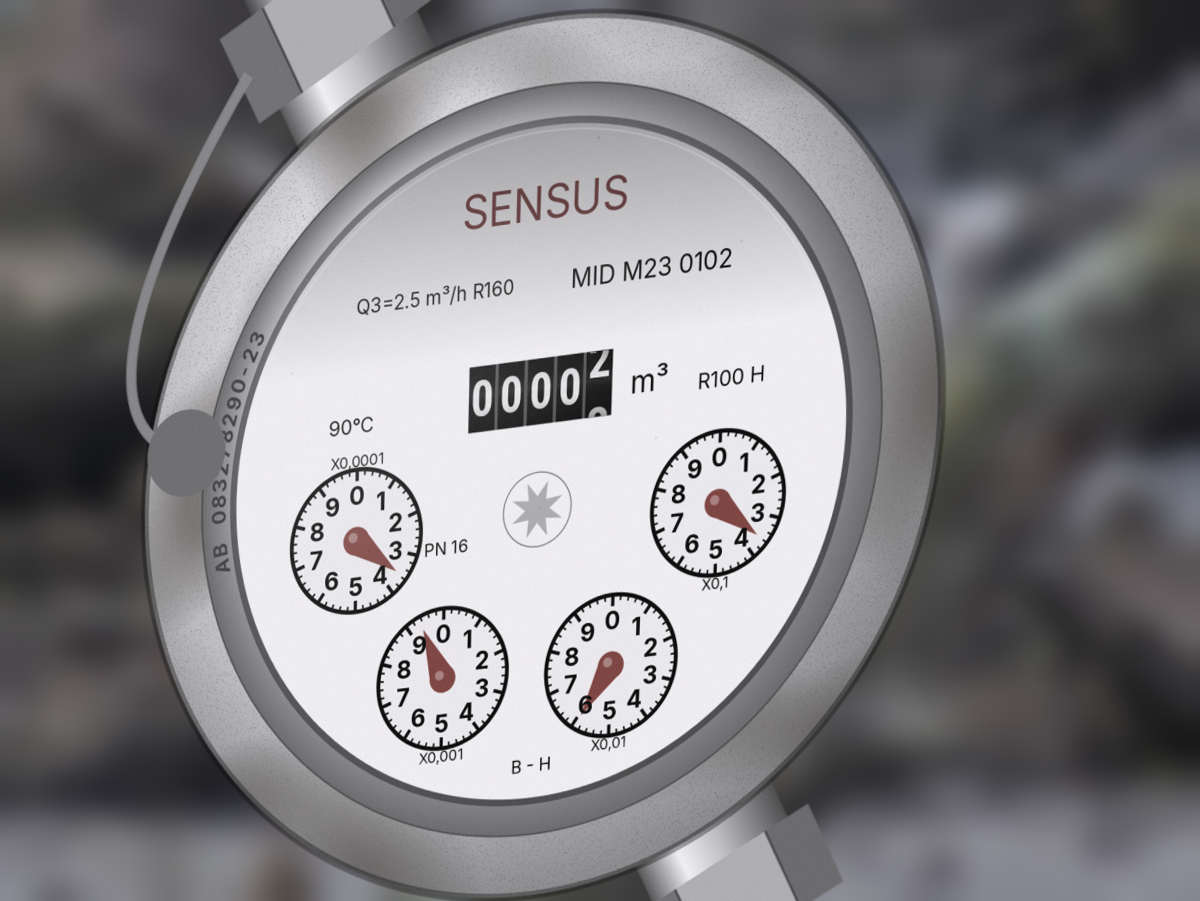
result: 2.3593 m³
